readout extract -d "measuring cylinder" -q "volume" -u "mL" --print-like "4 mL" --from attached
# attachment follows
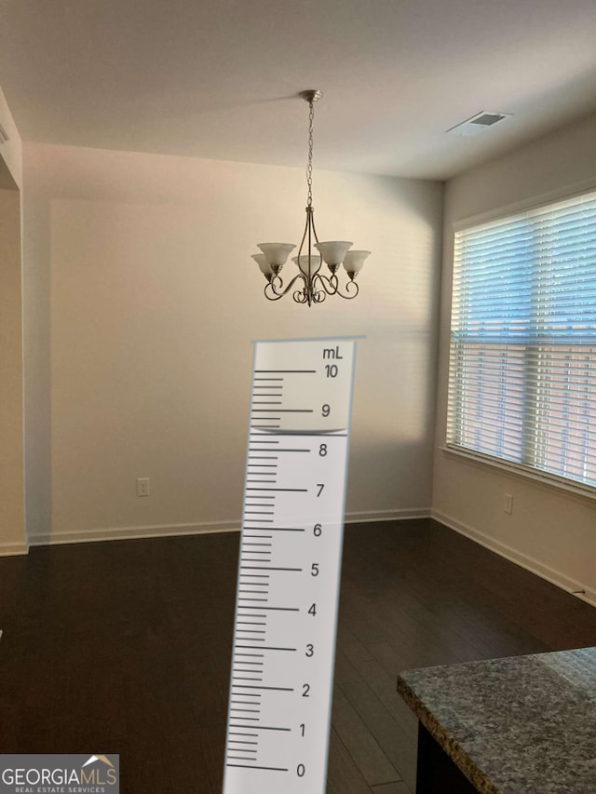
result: 8.4 mL
